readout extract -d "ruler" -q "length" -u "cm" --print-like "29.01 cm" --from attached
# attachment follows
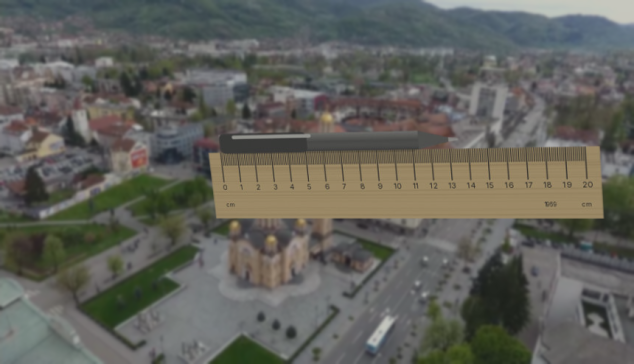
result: 13.5 cm
